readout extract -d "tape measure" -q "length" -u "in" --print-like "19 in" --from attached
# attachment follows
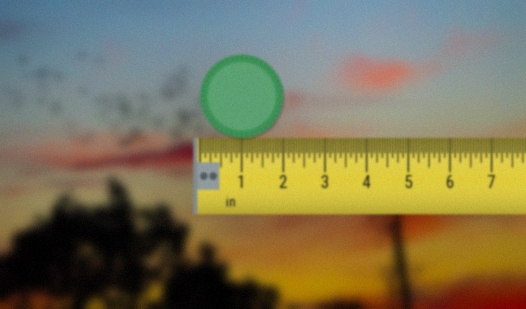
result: 2 in
